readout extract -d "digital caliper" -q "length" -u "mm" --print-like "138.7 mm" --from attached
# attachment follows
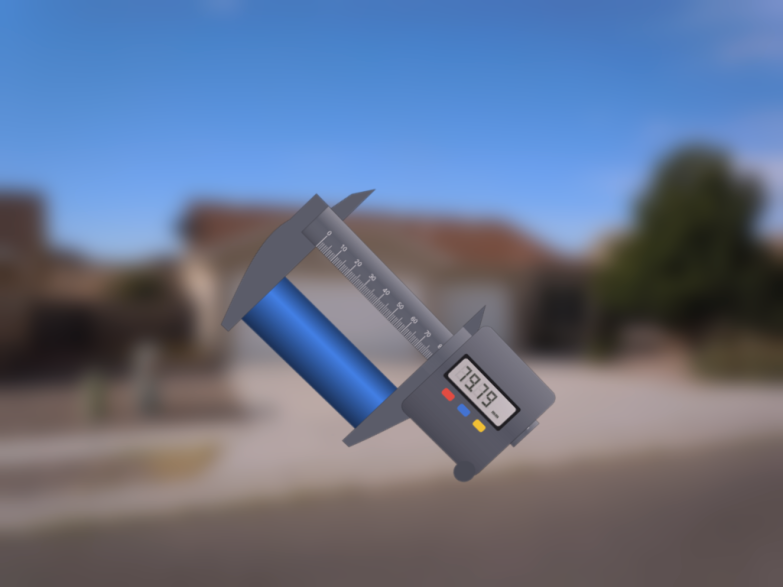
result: 79.79 mm
